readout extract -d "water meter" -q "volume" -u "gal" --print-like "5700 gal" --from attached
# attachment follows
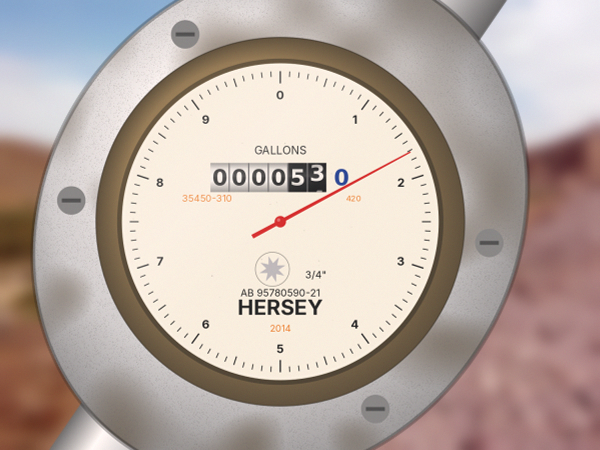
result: 531.7 gal
